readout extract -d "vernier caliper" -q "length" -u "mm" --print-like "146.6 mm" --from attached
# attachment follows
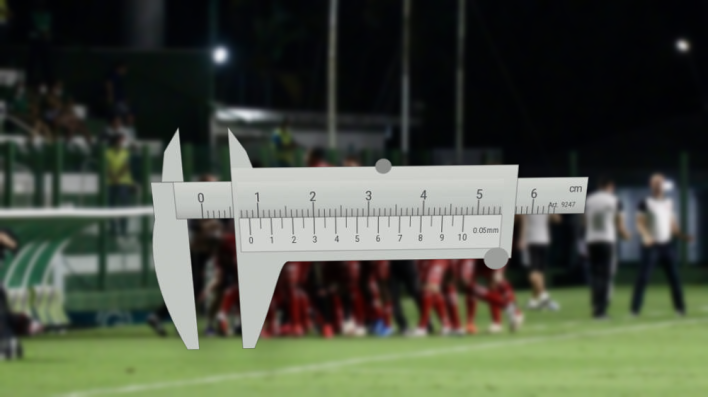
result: 8.4 mm
